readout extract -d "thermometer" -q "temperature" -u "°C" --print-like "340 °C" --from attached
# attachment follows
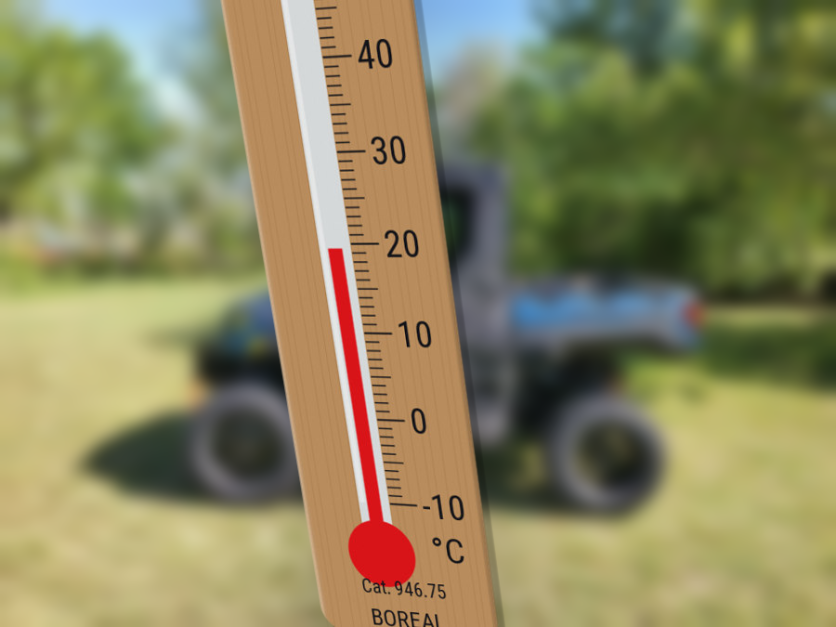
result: 19.5 °C
